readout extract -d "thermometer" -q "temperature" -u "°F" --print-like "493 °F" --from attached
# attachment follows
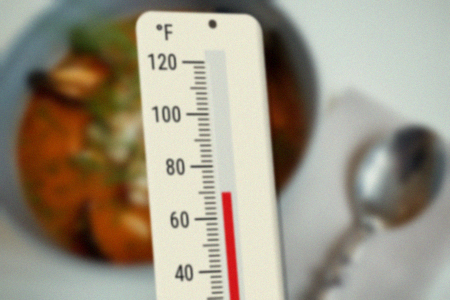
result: 70 °F
